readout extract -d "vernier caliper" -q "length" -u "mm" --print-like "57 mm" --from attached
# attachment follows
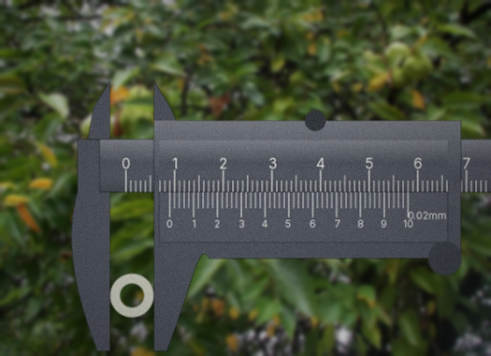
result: 9.0 mm
